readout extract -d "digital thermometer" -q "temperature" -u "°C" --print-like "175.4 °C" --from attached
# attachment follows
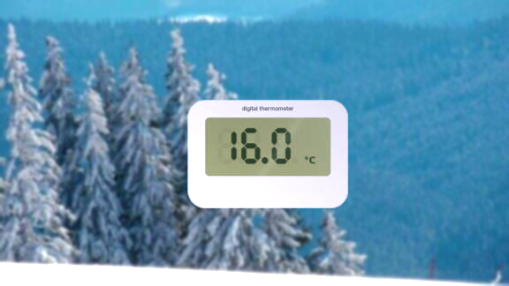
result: 16.0 °C
